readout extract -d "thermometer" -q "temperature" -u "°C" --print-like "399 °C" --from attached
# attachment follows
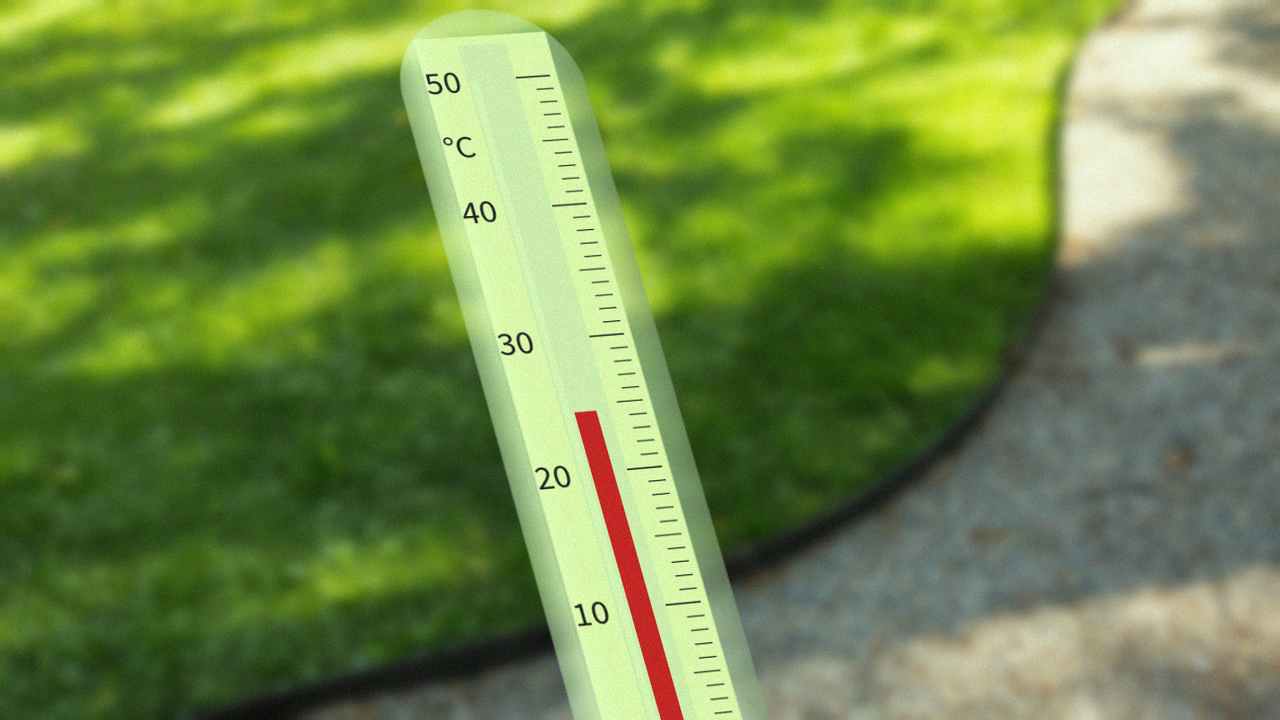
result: 24.5 °C
